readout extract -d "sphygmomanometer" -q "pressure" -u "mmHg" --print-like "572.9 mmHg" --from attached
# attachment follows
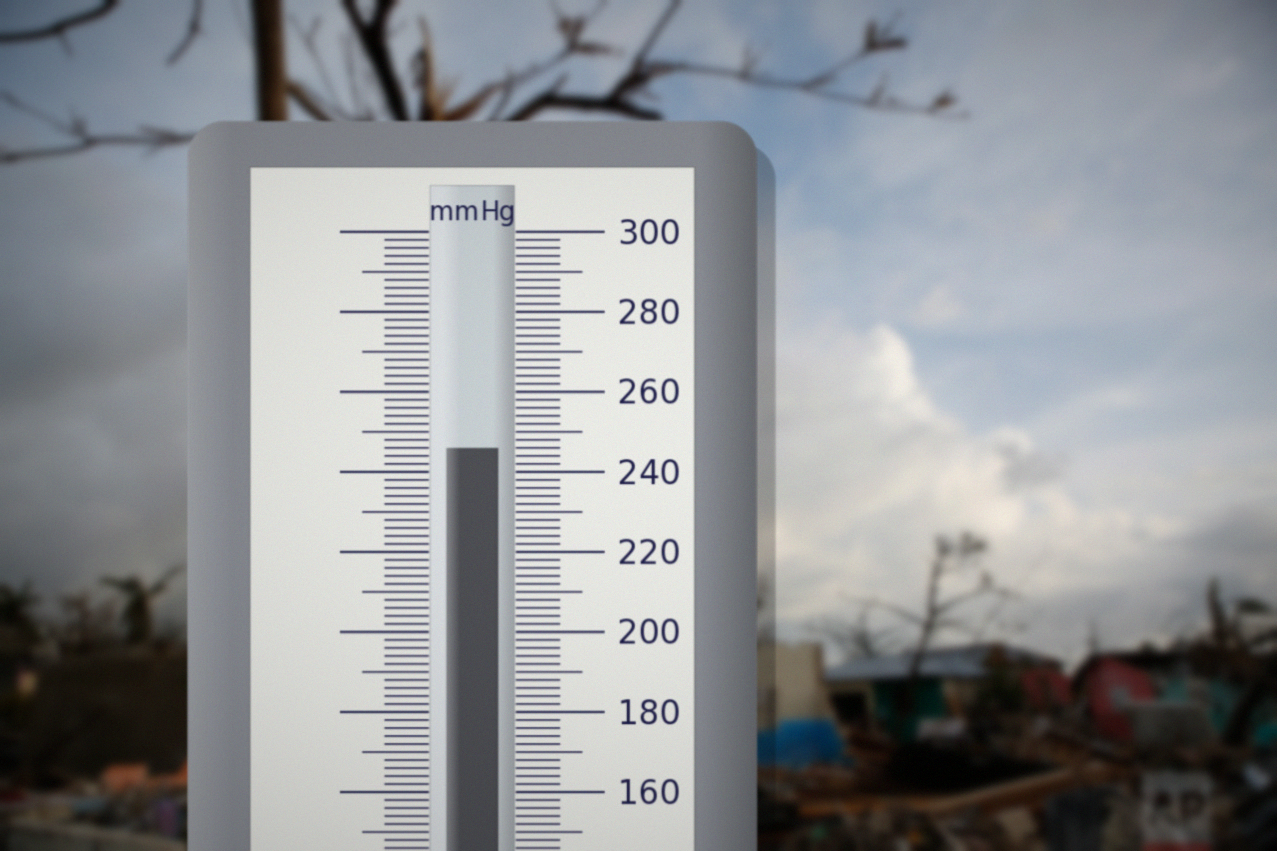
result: 246 mmHg
